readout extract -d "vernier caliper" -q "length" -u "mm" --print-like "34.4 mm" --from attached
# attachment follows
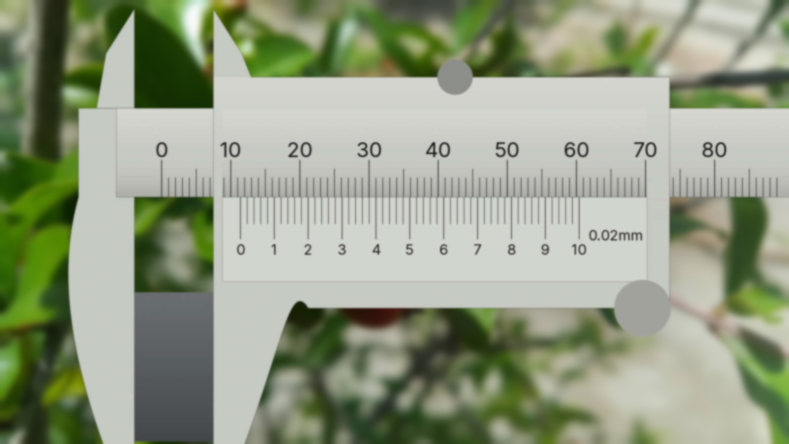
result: 11.4 mm
